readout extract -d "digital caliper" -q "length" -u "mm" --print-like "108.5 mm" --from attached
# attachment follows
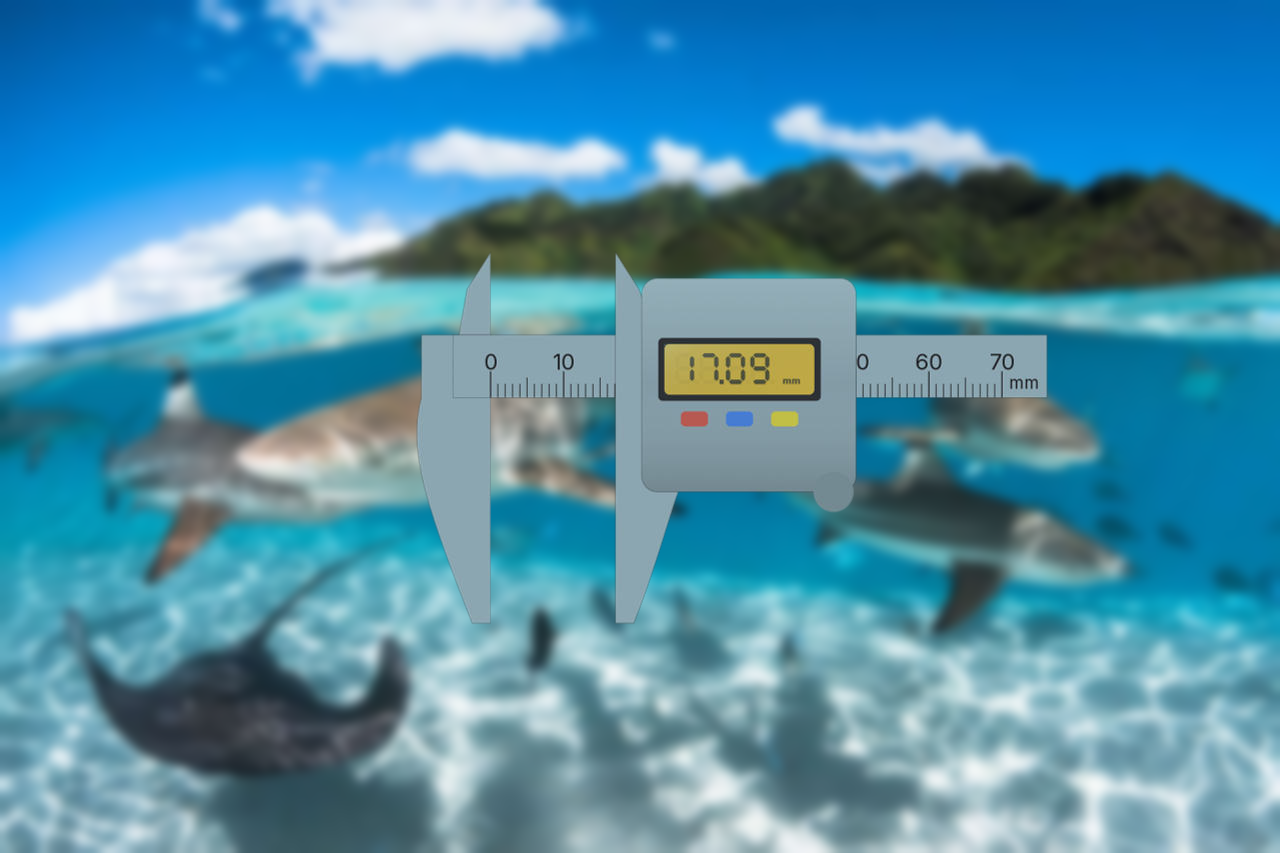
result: 17.09 mm
